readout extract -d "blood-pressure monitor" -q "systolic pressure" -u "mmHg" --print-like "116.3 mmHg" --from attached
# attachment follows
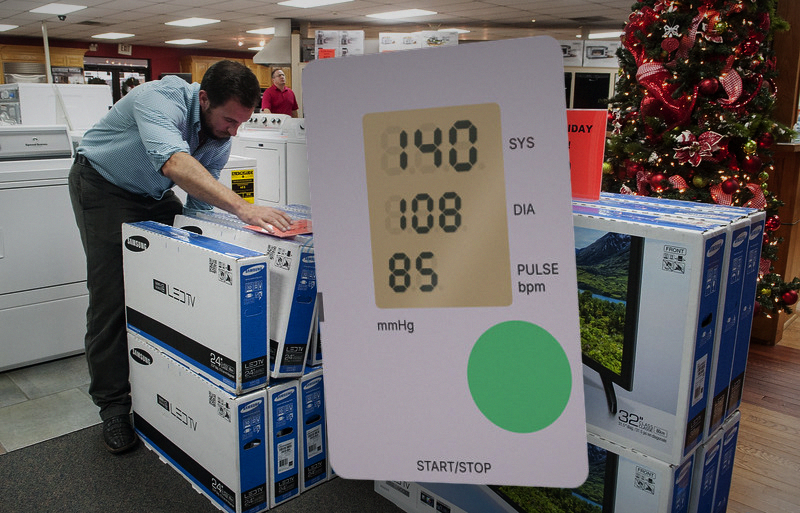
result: 140 mmHg
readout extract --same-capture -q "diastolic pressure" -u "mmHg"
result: 108 mmHg
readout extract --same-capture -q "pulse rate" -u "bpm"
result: 85 bpm
